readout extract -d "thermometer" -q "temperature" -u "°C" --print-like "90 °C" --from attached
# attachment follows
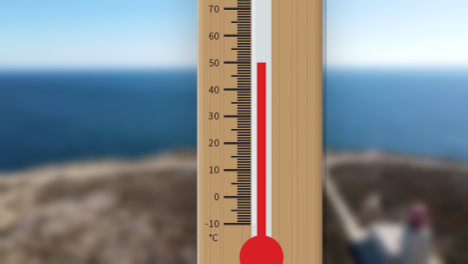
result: 50 °C
